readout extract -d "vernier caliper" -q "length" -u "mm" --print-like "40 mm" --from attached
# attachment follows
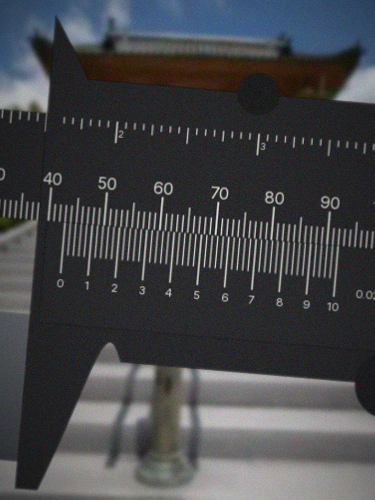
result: 43.0 mm
